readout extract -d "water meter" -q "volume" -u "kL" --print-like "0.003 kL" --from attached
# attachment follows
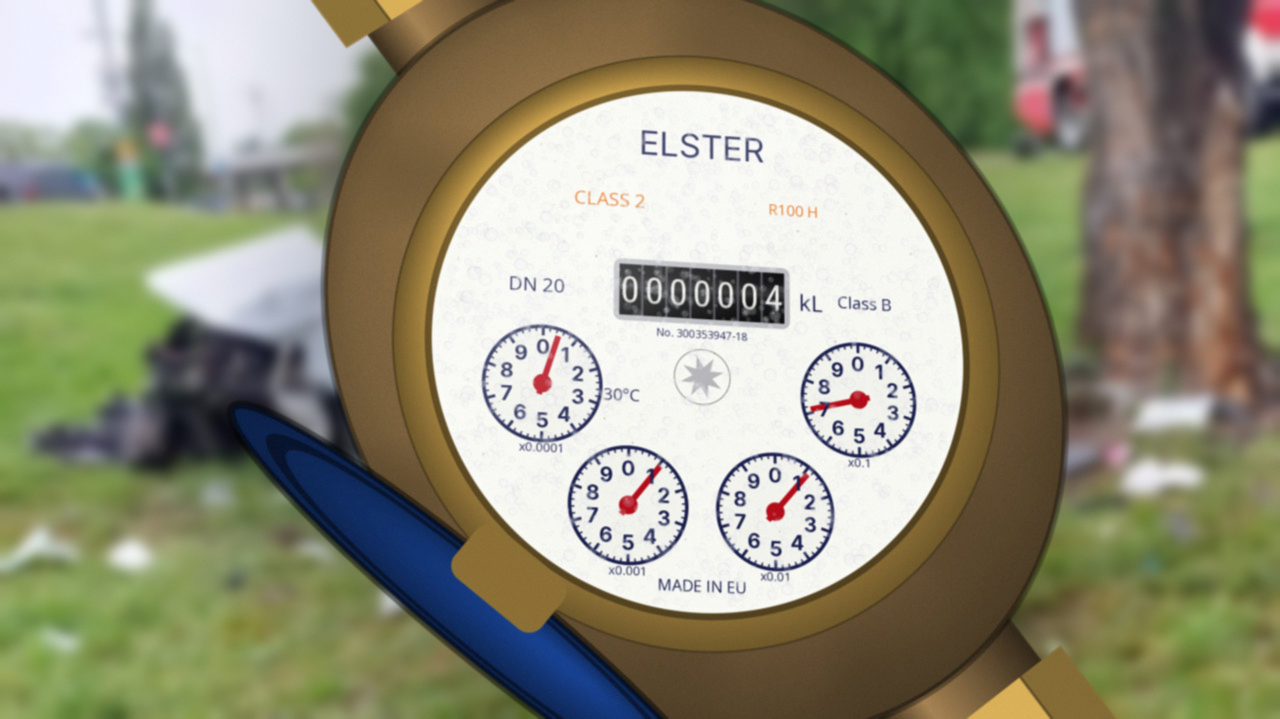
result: 4.7110 kL
